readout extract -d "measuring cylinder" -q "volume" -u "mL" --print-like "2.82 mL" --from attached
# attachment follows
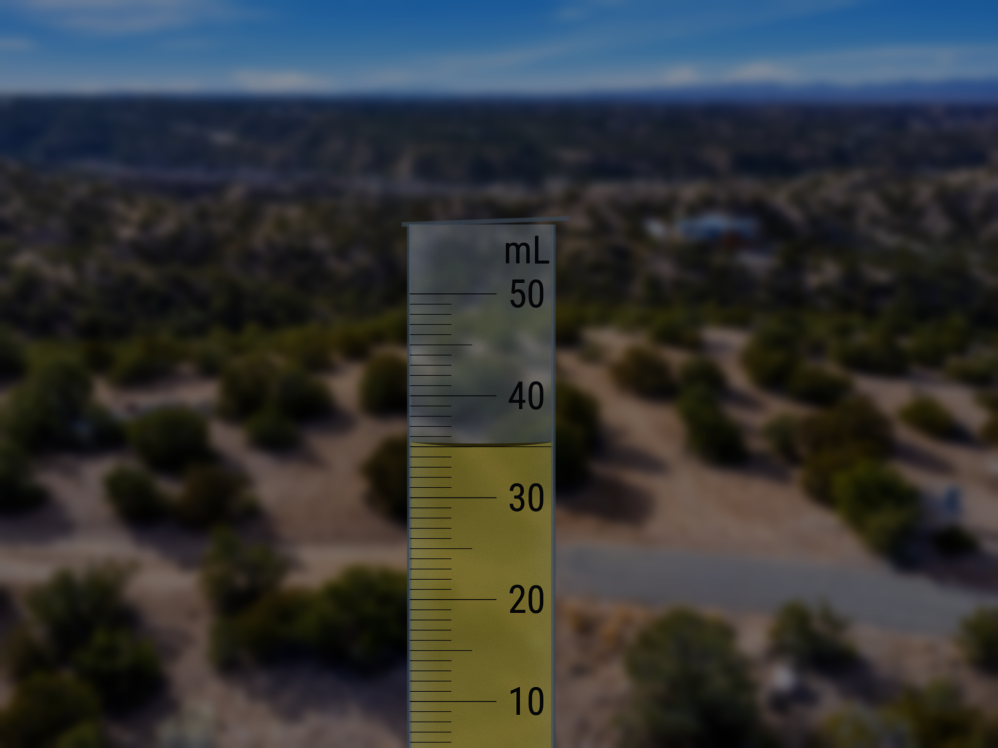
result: 35 mL
